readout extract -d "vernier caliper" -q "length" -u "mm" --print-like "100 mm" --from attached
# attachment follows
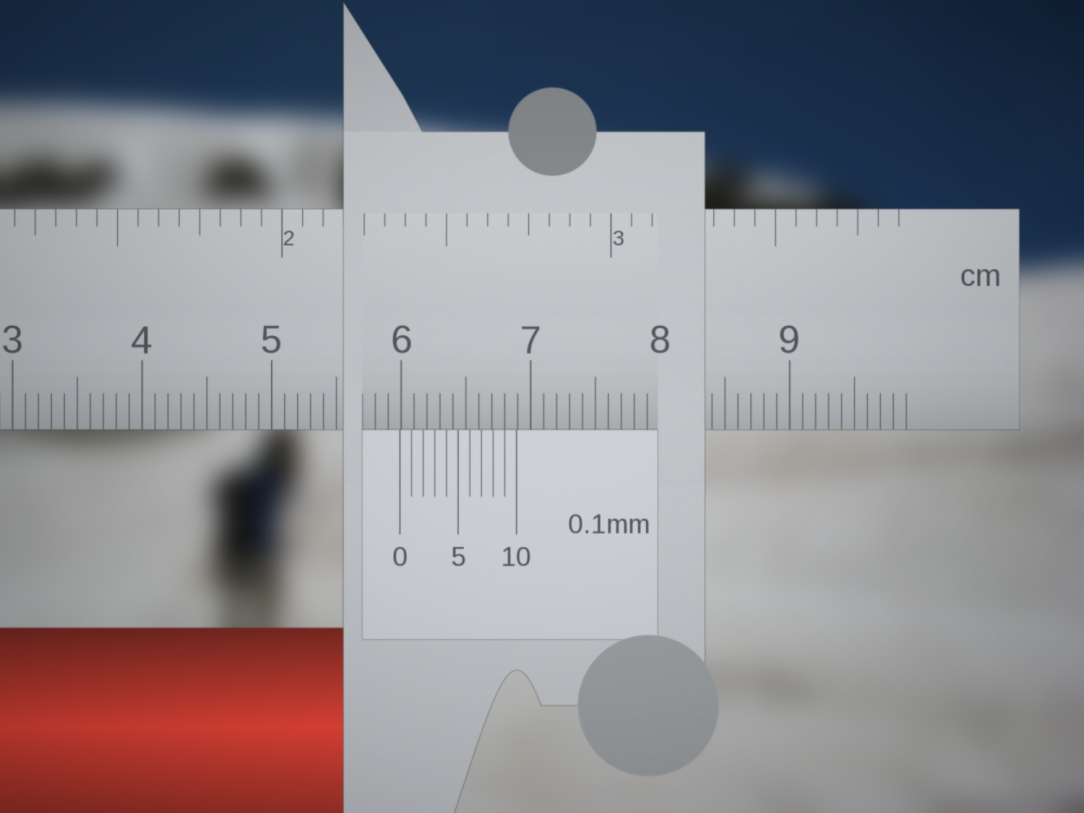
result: 59.9 mm
